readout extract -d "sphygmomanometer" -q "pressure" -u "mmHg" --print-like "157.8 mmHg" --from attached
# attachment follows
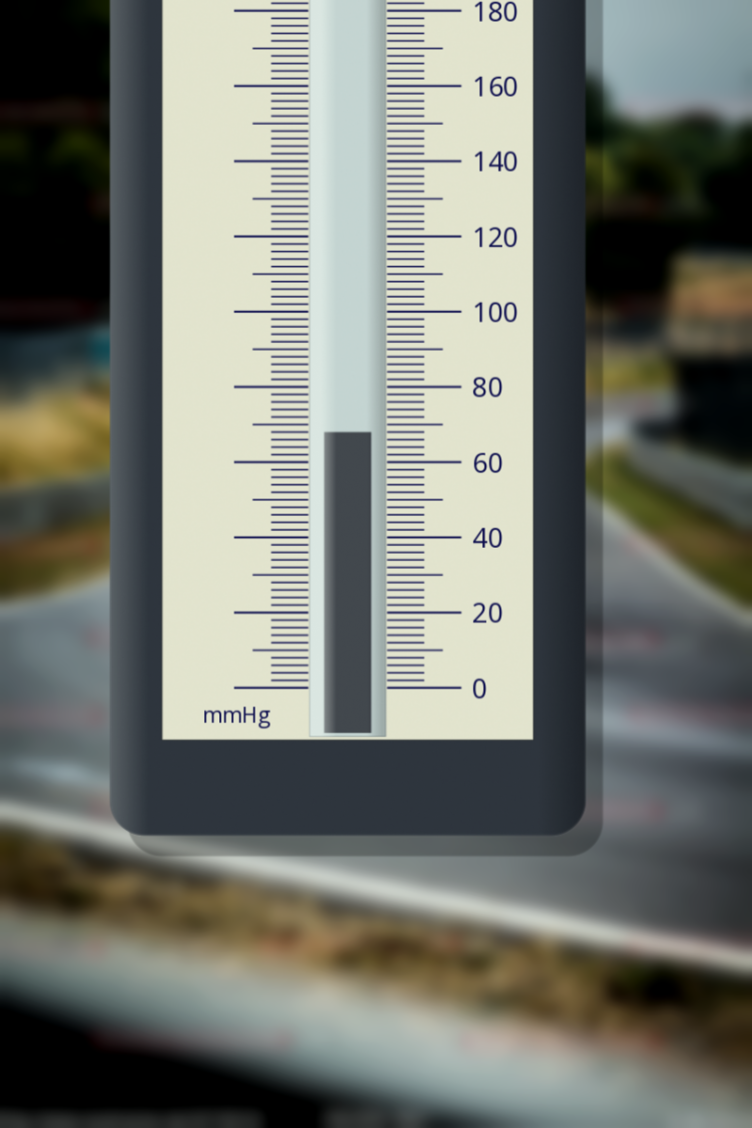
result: 68 mmHg
